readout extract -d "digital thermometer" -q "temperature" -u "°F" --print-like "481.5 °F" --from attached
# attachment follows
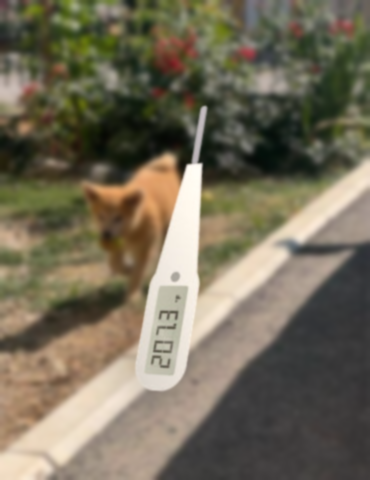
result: 207.3 °F
